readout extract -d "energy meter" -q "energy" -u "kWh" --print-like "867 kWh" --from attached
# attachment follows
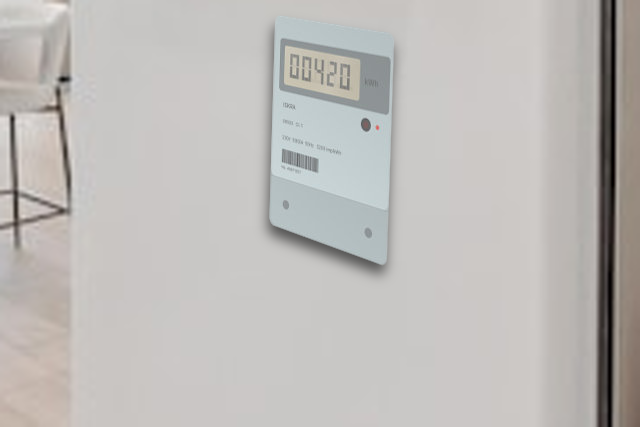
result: 420 kWh
